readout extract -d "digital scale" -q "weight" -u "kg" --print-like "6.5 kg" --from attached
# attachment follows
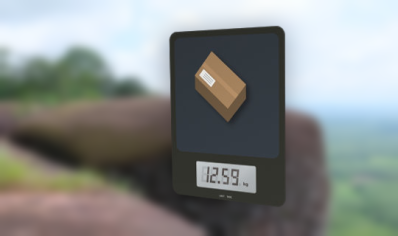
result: 12.59 kg
